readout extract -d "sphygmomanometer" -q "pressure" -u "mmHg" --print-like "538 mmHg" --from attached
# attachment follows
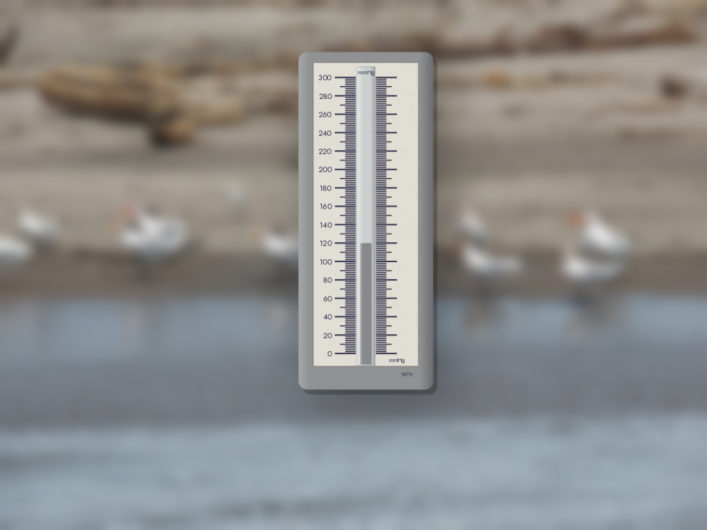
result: 120 mmHg
